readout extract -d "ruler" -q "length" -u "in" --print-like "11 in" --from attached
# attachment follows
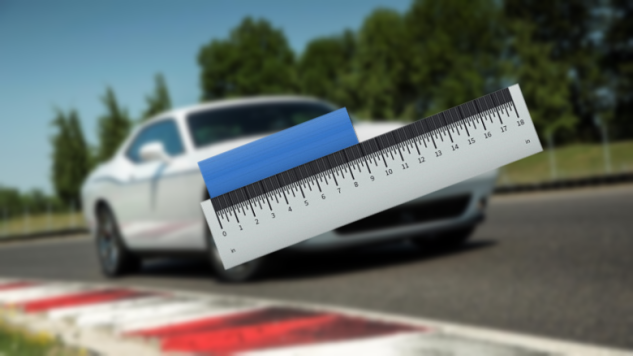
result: 9 in
